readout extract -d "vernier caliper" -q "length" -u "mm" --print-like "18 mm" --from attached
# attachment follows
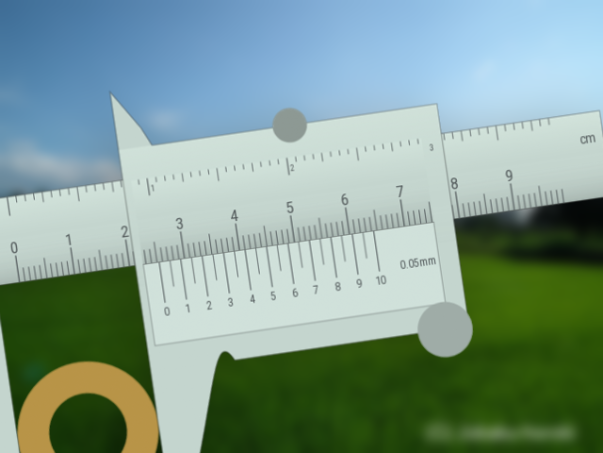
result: 25.4 mm
